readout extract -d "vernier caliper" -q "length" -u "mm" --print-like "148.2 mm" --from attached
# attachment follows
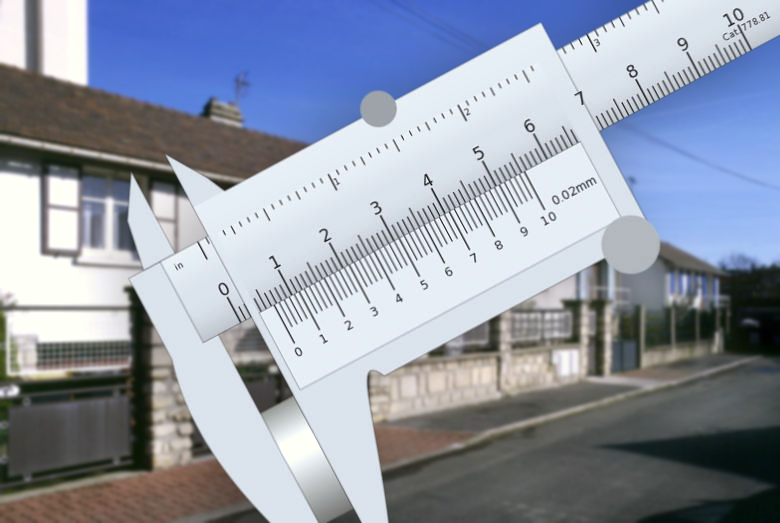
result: 6.5 mm
